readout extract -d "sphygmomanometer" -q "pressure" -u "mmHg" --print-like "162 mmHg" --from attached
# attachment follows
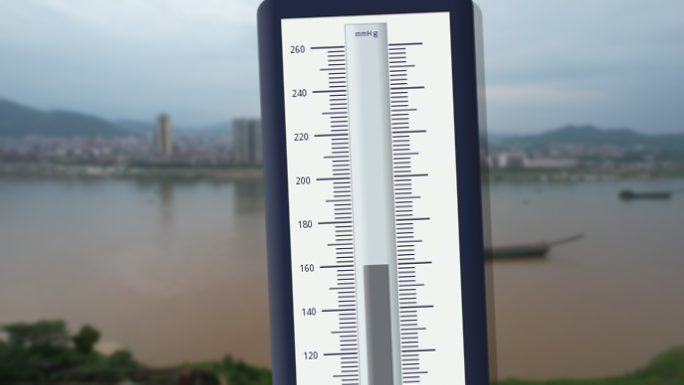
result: 160 mmHg
